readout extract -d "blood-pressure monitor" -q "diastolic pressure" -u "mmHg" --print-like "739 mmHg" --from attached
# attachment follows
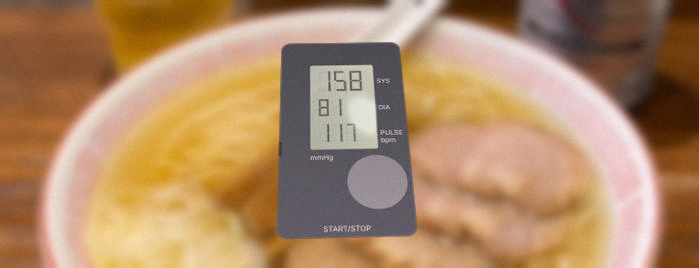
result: 81 mmHg
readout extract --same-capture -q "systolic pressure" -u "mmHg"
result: 158 mmHg
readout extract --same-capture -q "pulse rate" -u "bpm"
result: 117 bpm
